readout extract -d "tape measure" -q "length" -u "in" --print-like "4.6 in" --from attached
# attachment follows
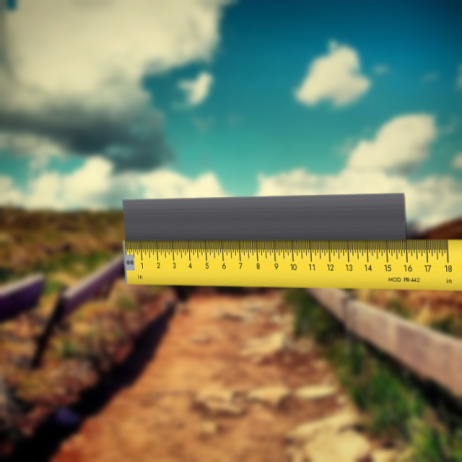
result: 16 in
